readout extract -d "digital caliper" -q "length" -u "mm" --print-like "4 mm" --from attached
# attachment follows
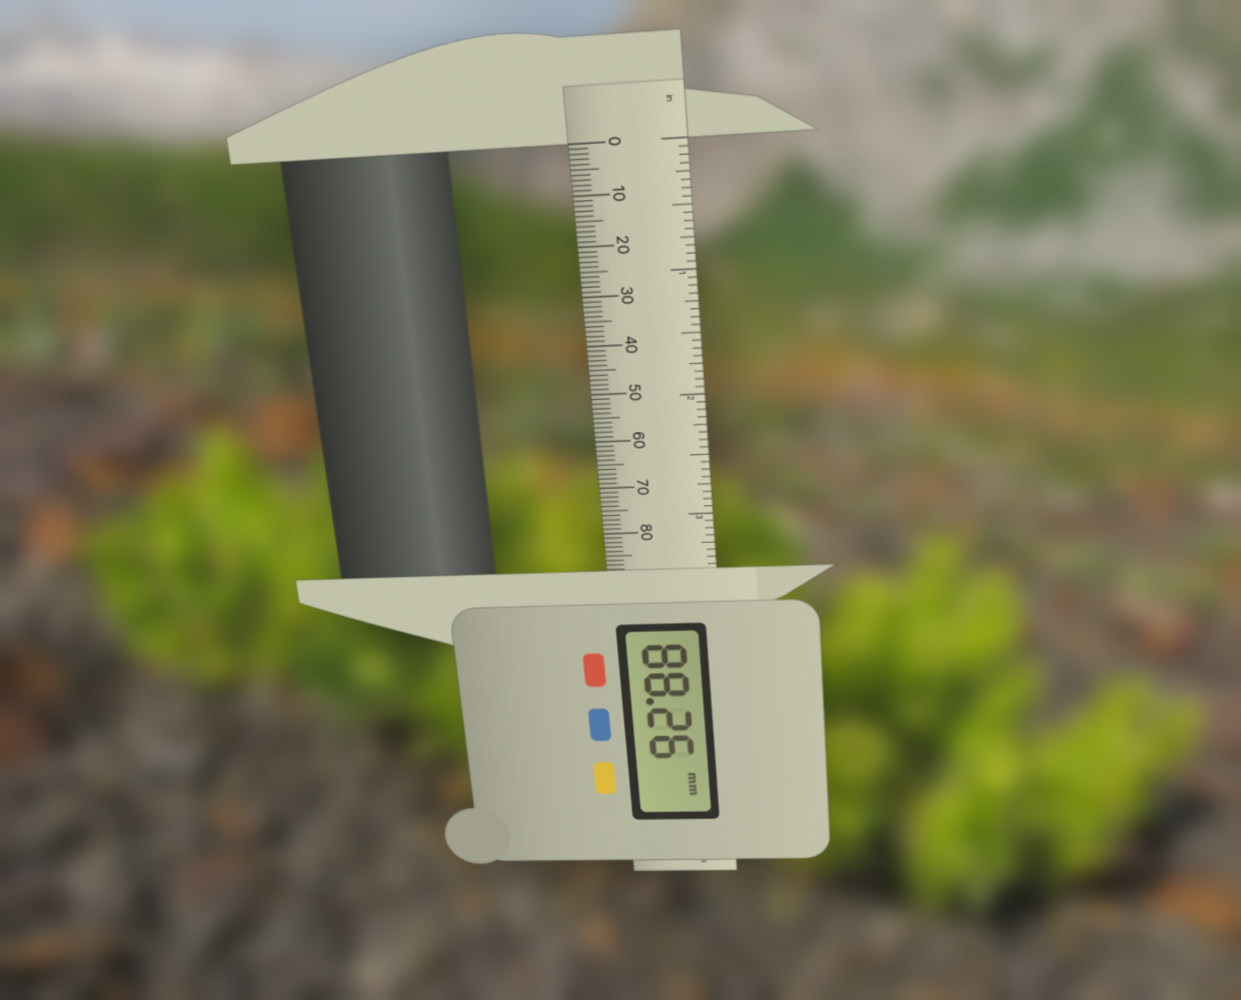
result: 88.26 mm
